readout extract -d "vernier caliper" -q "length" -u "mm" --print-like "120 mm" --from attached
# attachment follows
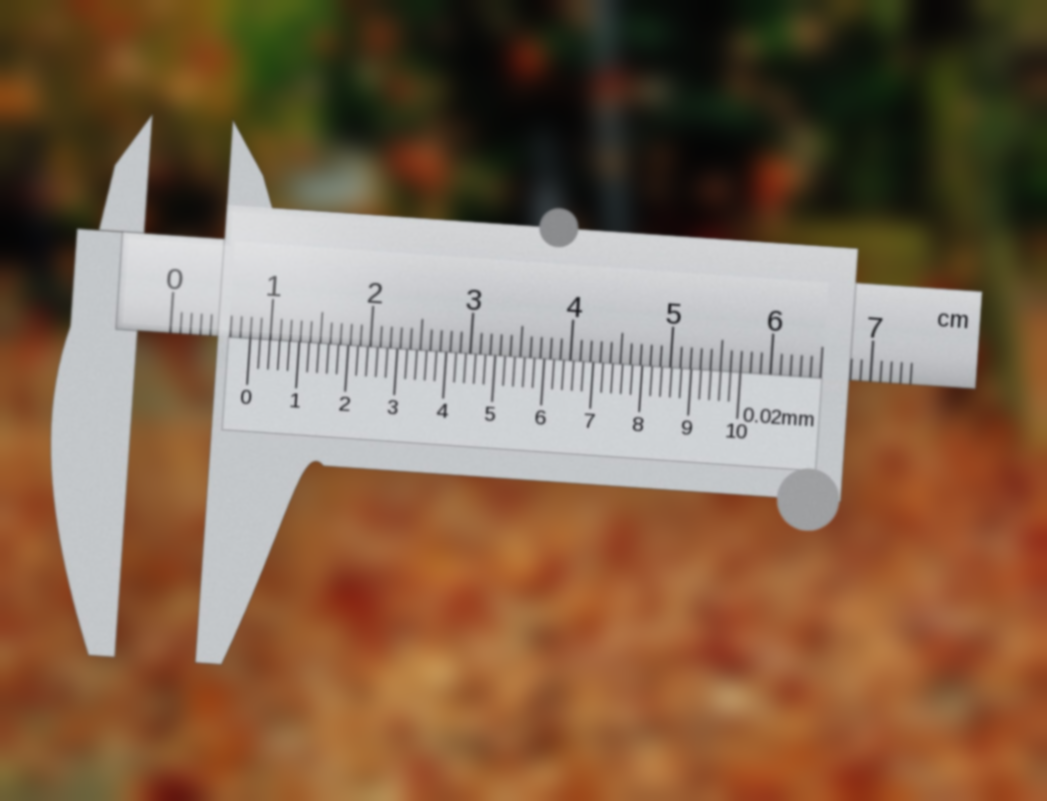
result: 8.0 mm
